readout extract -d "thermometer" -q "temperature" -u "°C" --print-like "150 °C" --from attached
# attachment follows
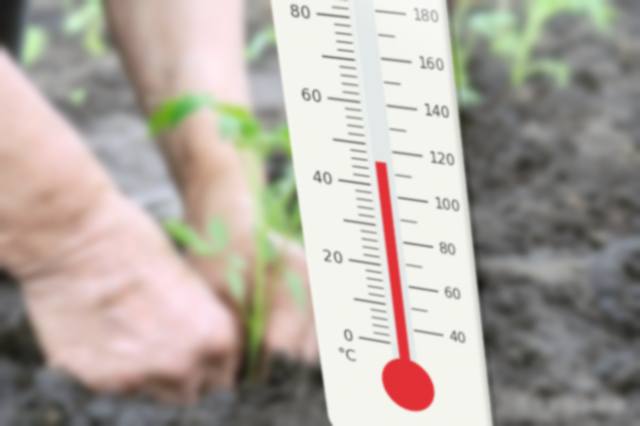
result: 46 °C
